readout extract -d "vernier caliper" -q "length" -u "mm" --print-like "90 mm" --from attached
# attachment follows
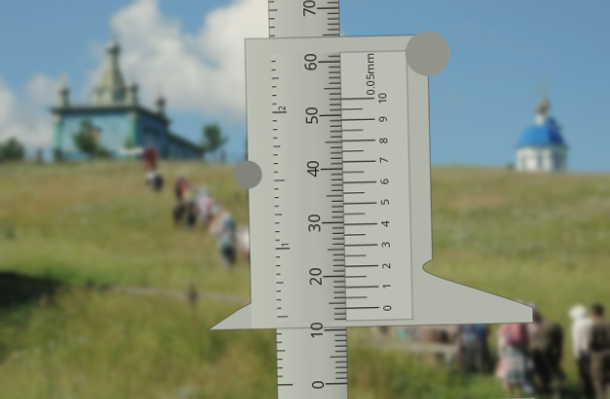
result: 14.0 mm
